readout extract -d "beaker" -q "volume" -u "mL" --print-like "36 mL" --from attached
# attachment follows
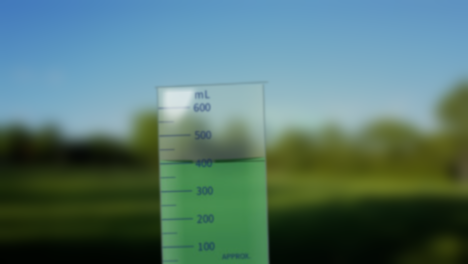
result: 400 mL
